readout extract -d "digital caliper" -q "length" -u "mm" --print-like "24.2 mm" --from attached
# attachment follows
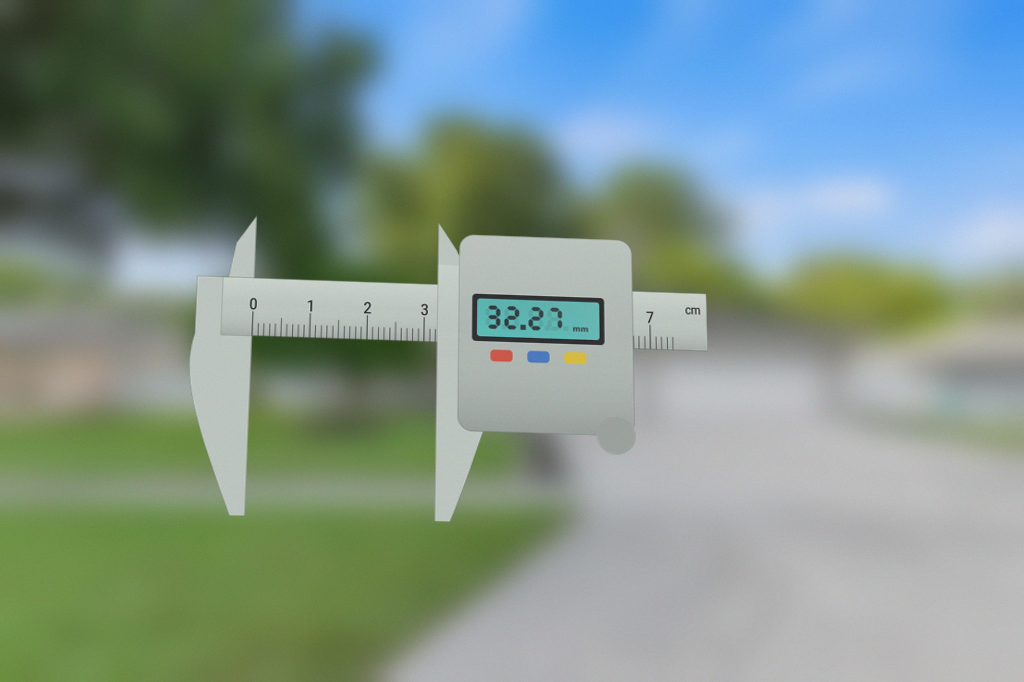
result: 32.27 mm
